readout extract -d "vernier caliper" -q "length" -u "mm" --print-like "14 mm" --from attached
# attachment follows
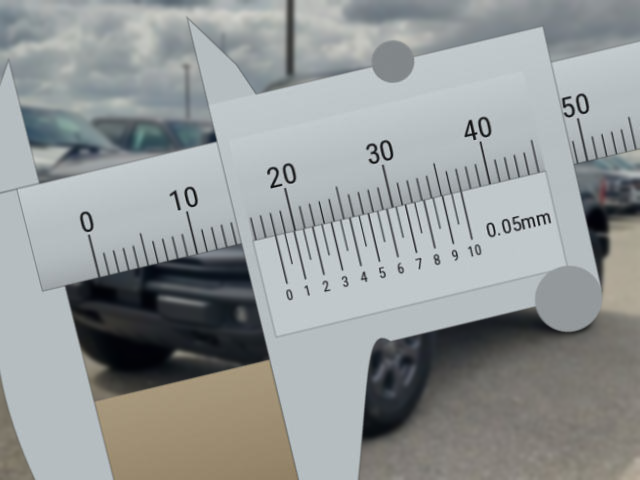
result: 18.0 mm
